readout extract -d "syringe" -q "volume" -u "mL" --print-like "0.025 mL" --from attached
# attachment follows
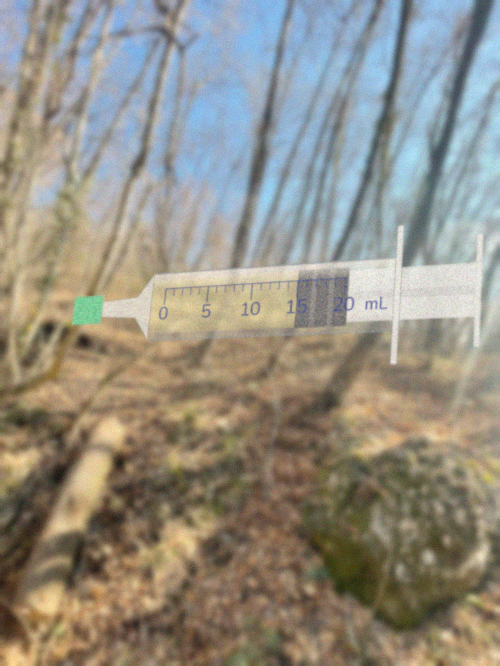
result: 15 mL
